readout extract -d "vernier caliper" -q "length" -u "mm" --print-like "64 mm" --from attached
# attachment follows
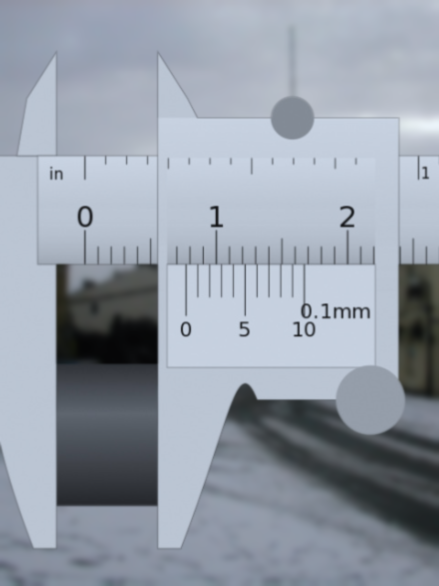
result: 7.7 mm
